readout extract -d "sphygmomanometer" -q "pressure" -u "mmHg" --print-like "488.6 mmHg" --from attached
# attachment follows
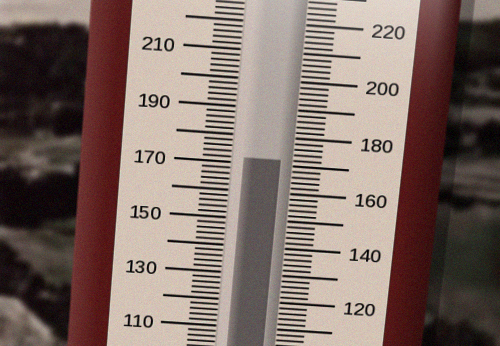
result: 172 mmHg
